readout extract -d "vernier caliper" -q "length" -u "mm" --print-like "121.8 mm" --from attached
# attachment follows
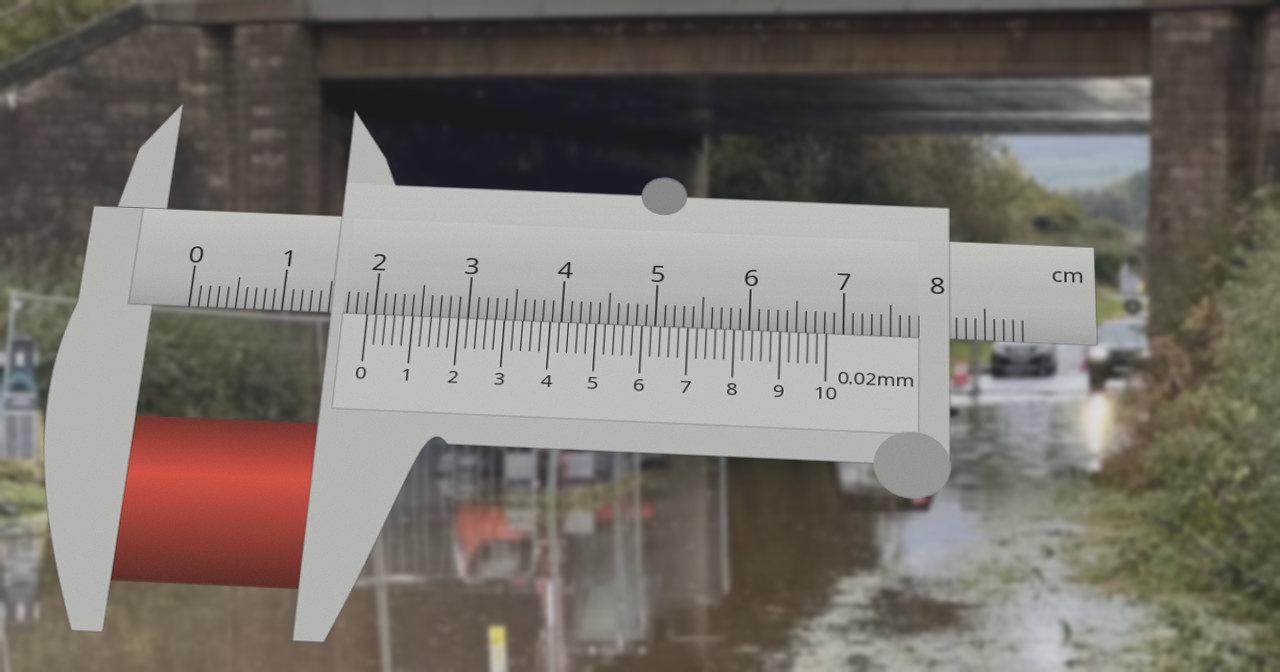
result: 19.2 mm
